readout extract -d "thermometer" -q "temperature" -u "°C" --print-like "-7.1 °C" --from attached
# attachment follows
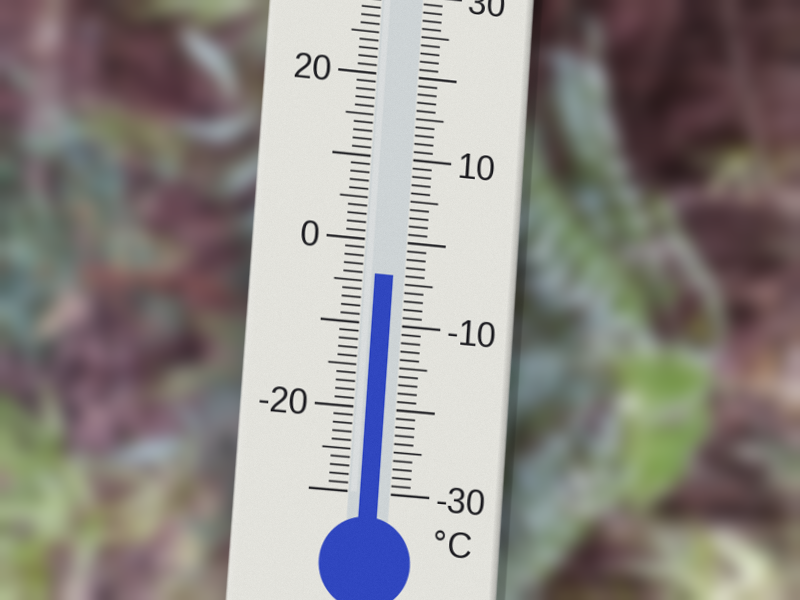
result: -4 °C
